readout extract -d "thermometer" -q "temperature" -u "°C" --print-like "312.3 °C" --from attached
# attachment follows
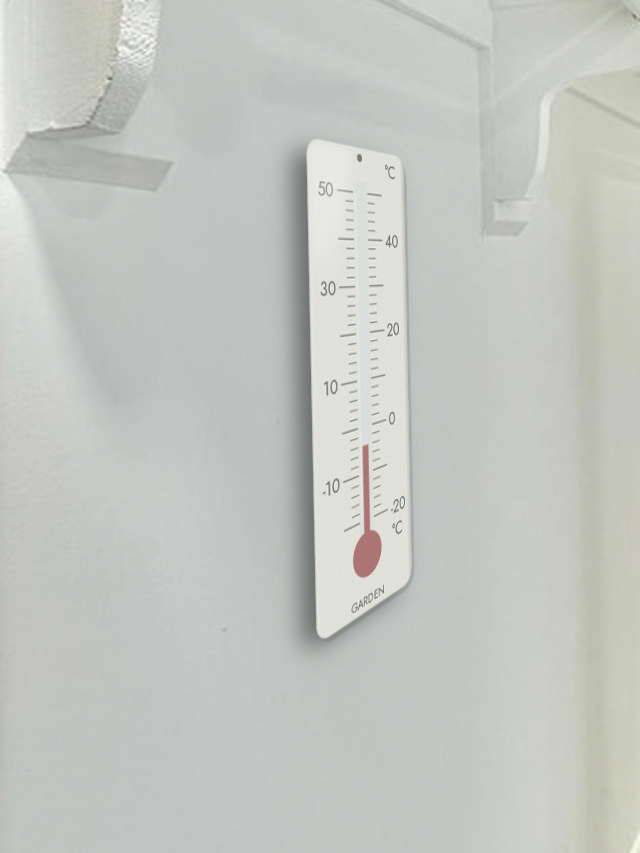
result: -4 °C
